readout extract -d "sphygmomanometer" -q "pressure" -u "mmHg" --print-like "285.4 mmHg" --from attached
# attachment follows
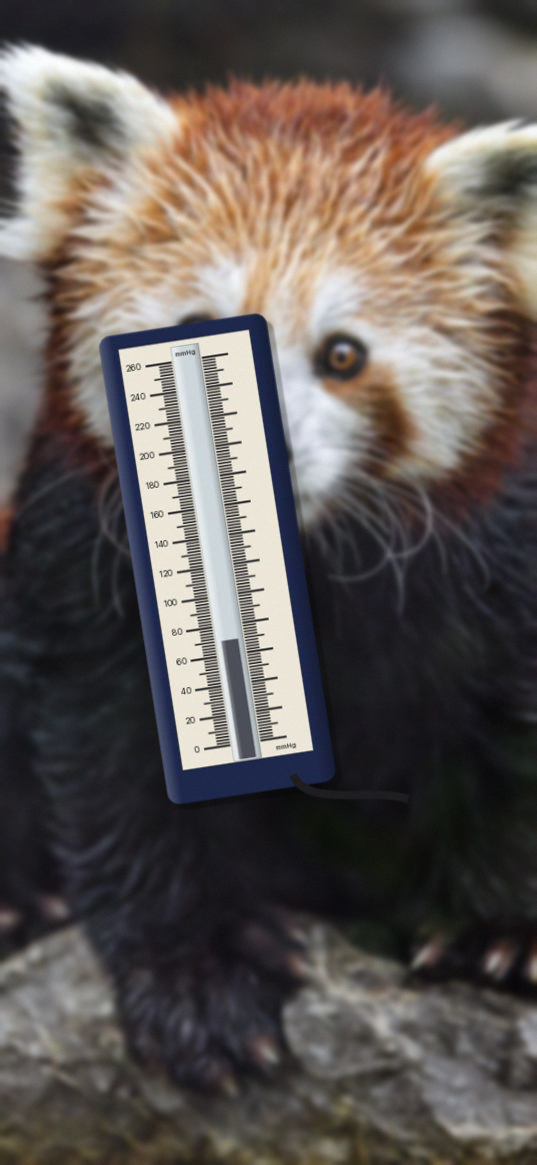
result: 70 mmHg
